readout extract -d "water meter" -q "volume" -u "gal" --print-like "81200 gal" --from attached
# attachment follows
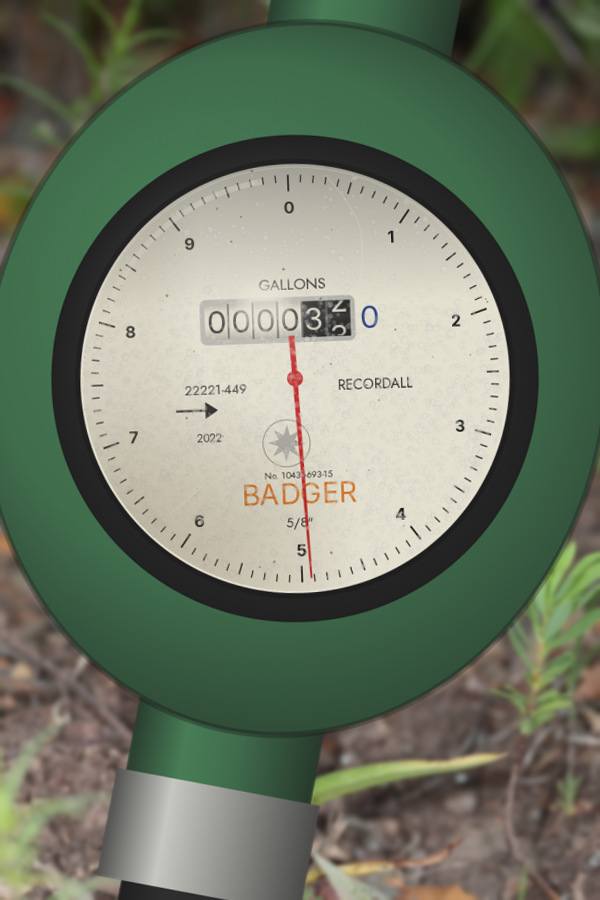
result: 324.9 gal
